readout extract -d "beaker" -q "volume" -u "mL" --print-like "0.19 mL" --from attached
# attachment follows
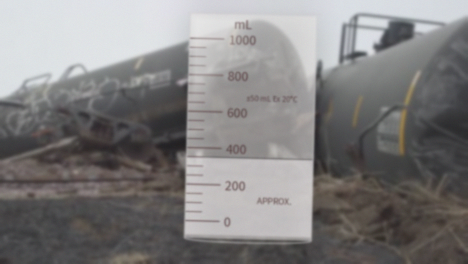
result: 350 mL
